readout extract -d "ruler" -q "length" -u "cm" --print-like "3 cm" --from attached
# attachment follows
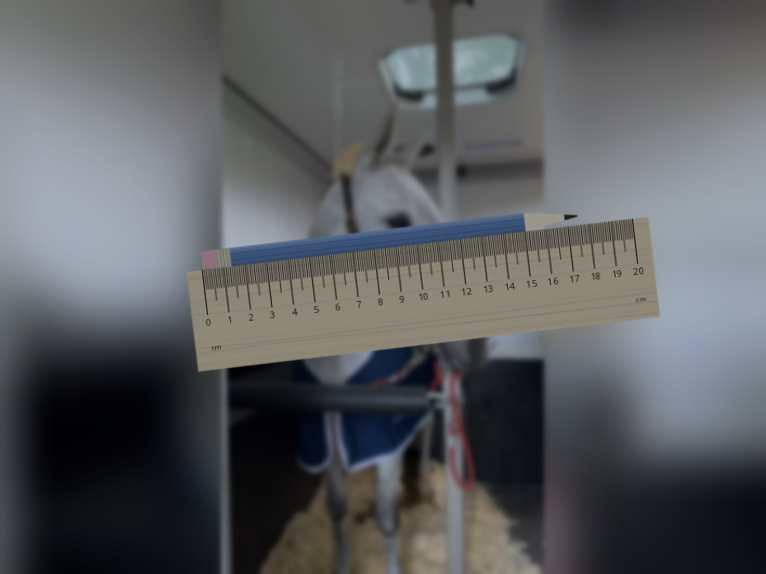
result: 17.5 cm
